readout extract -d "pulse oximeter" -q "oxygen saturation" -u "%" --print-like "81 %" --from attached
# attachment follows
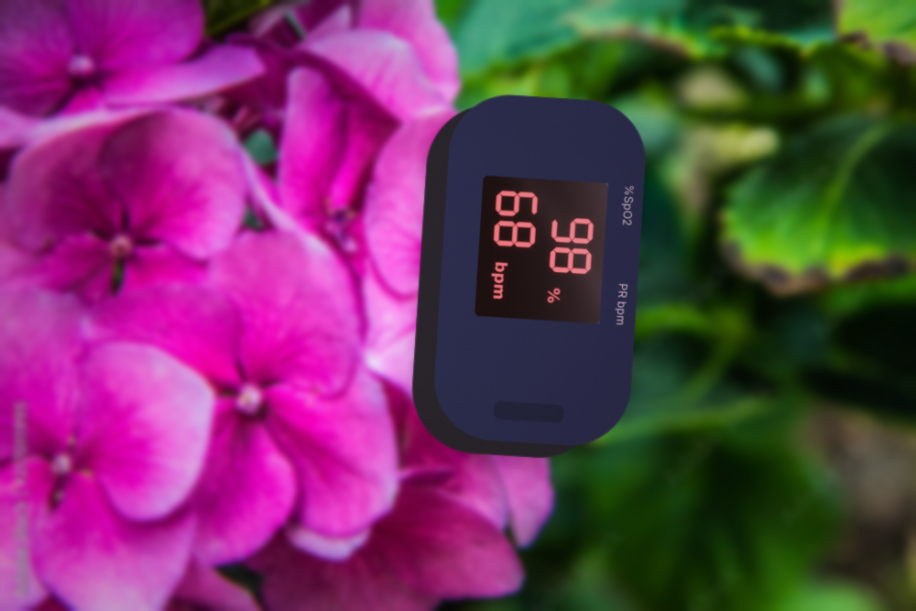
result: 98 %
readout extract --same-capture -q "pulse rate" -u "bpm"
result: 68 bpm
